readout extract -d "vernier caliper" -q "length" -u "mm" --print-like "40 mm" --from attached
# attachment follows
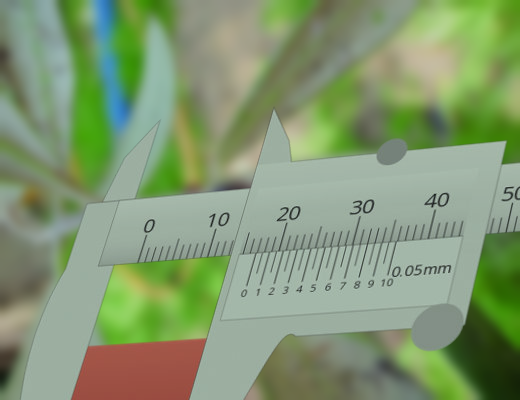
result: 16.8 mm
